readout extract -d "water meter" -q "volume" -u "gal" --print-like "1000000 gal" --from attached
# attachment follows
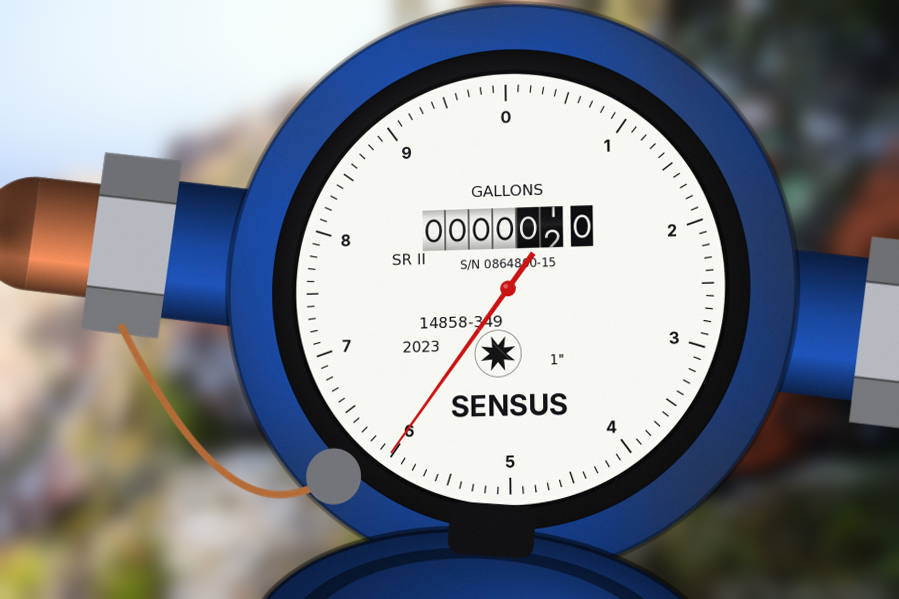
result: 16.0 gal
